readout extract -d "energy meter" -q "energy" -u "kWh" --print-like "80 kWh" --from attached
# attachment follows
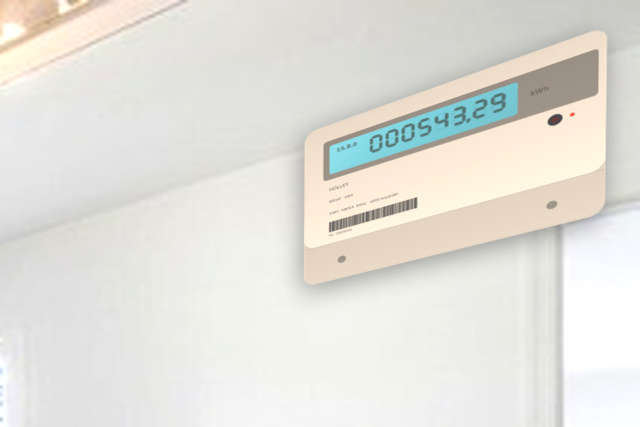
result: 543.29 kWh
